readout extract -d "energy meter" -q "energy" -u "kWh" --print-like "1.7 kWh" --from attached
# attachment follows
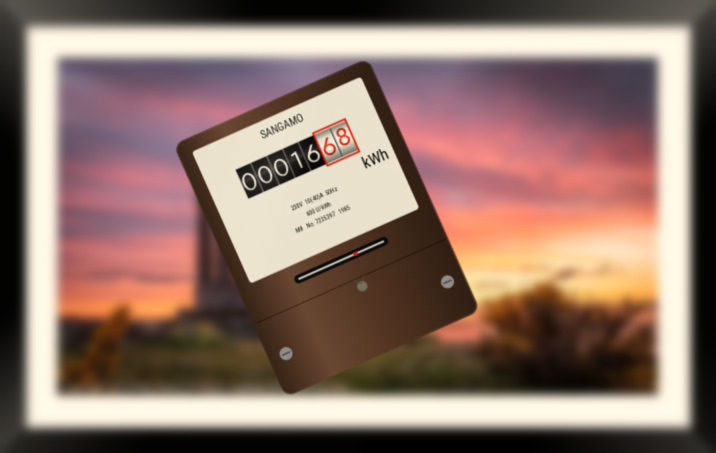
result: 16.68 kWh
